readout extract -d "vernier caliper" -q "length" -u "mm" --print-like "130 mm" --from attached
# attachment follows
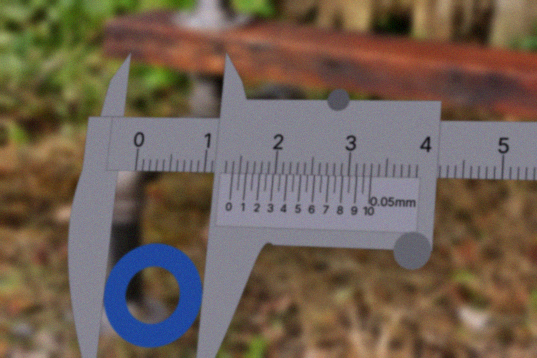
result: 14.0 mm
